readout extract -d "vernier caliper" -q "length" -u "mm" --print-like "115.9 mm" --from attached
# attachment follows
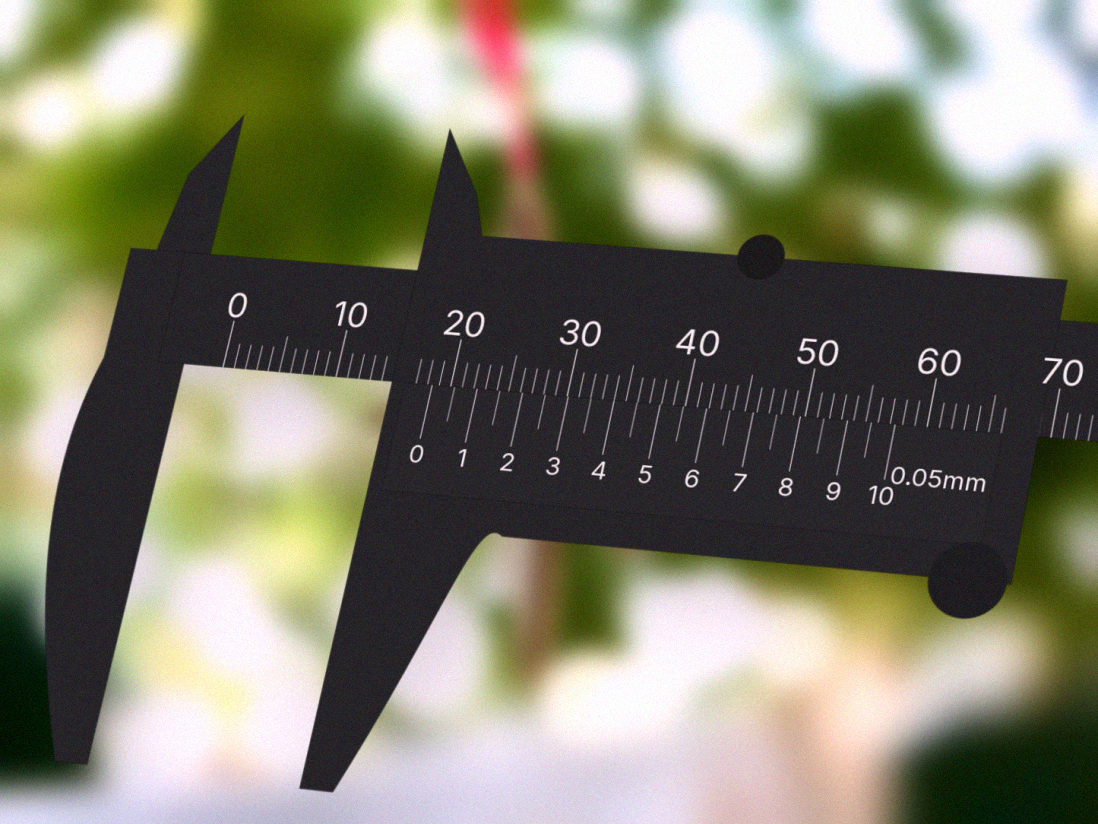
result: 18.4 mm
